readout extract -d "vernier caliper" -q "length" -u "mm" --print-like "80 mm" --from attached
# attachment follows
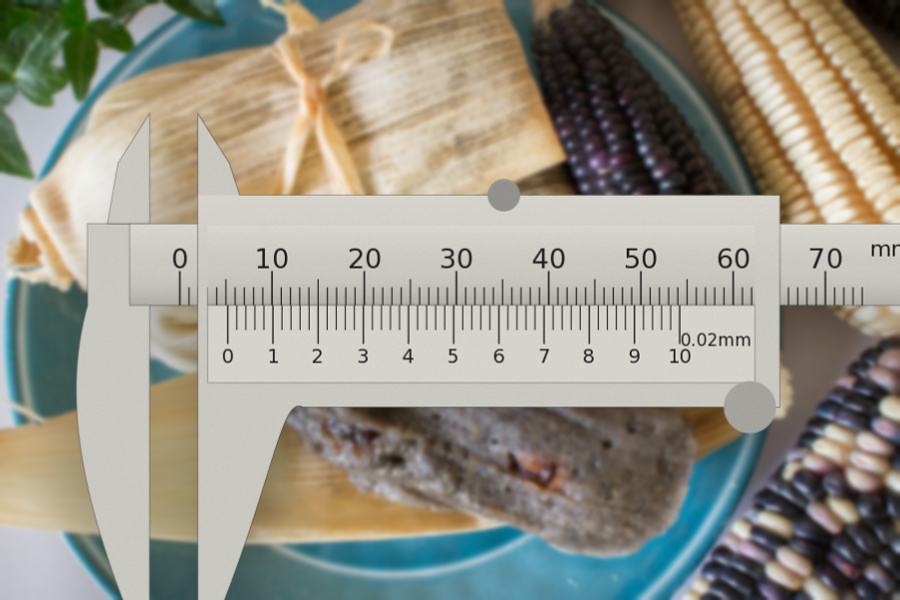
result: 5.2 mm
